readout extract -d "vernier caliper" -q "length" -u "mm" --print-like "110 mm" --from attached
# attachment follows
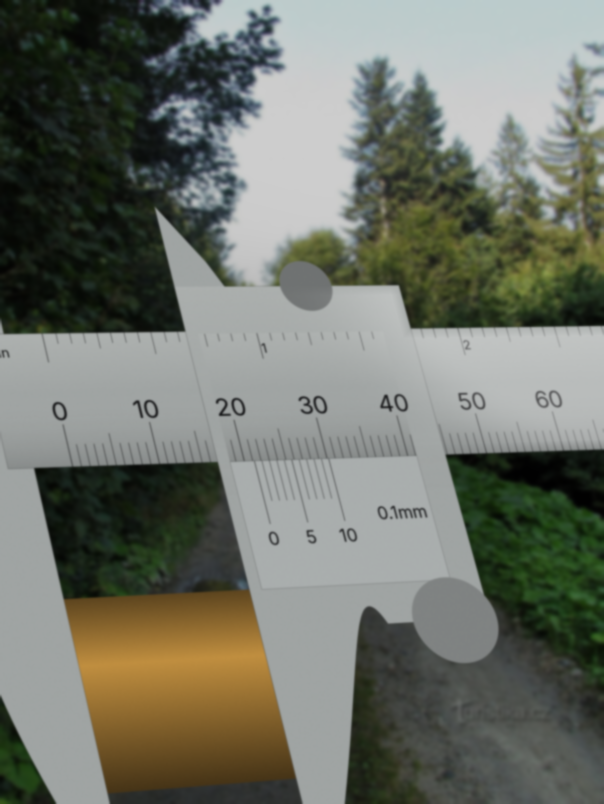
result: 21.2 mm
